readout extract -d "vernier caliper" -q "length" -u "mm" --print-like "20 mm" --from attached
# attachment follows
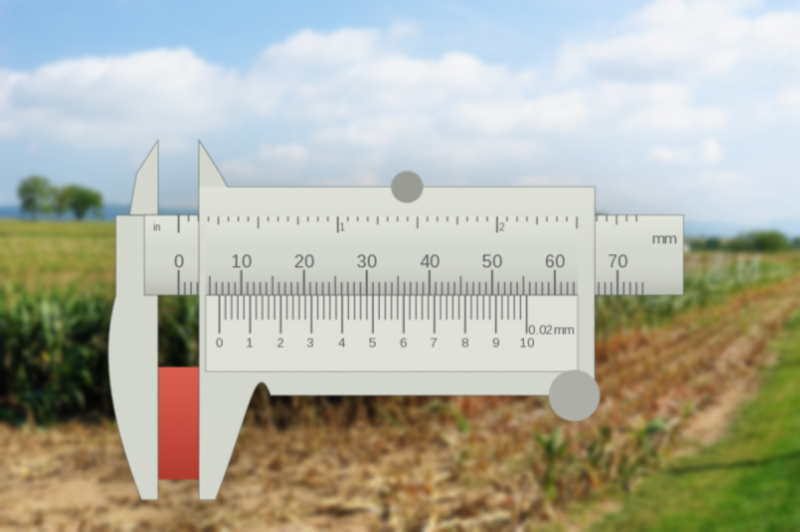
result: 6.5 mm
